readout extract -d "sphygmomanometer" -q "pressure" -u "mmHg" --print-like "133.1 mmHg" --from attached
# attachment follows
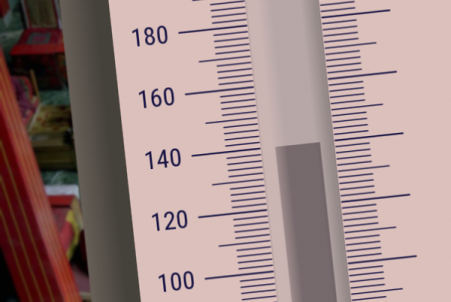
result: 140 mmHg
